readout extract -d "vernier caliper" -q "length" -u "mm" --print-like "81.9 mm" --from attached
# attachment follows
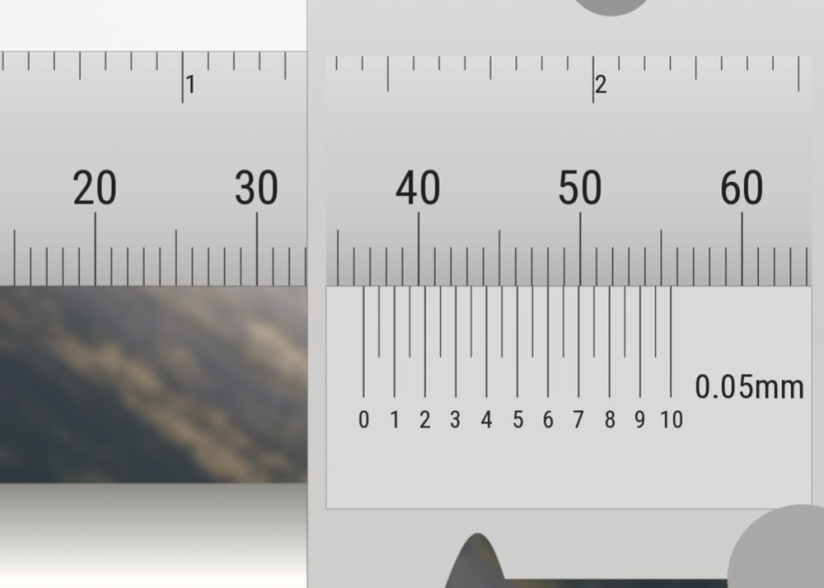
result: 36.6 mm
